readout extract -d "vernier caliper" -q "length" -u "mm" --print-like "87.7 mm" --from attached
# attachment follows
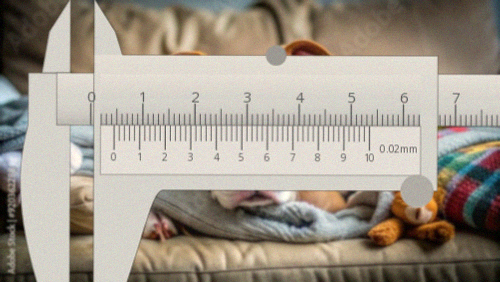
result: 4.5 mm
